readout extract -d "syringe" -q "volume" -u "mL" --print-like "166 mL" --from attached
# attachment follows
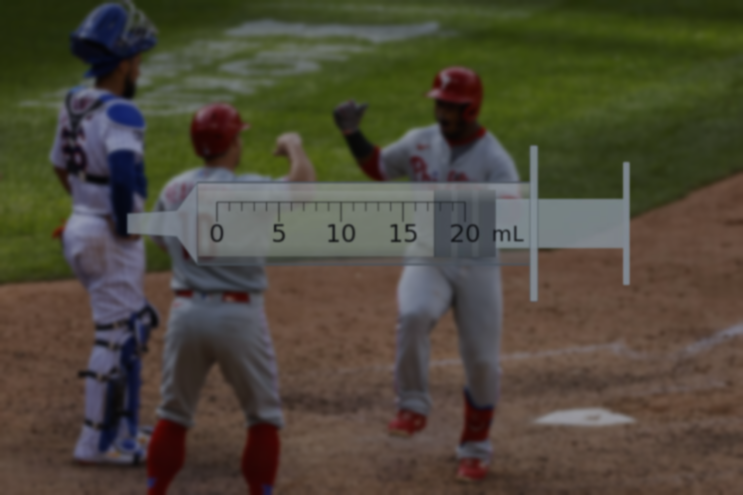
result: 17.5 mL
